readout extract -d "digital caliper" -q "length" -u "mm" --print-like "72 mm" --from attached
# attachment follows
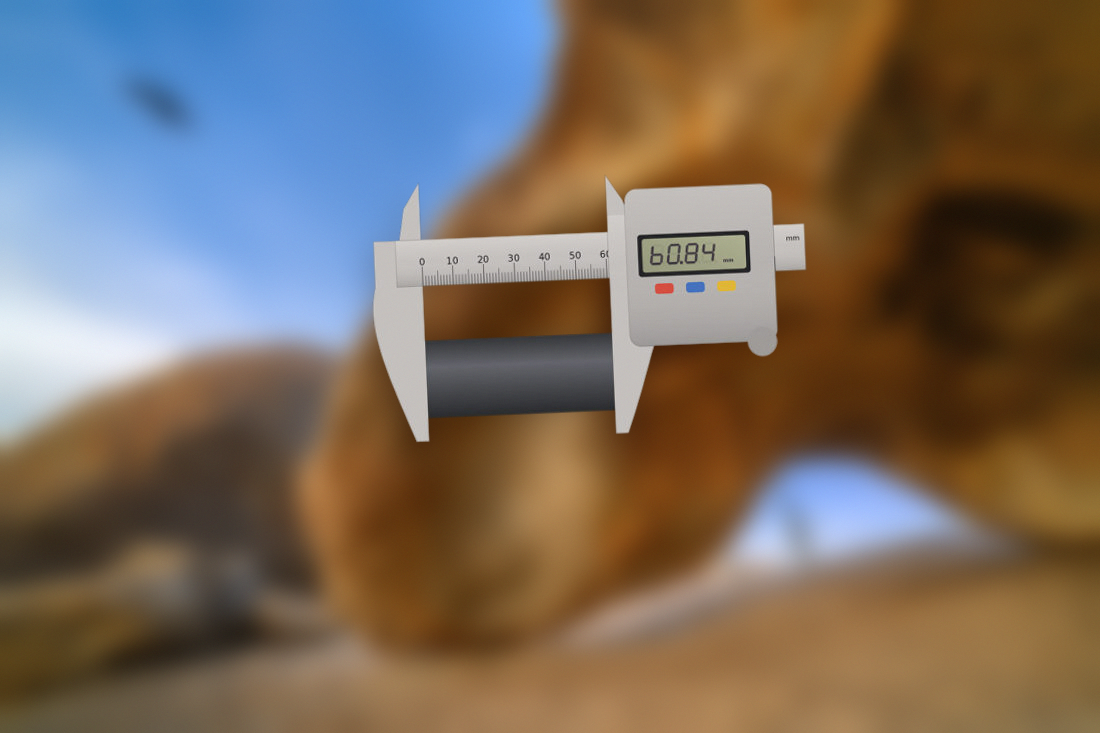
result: 60.84 mm
